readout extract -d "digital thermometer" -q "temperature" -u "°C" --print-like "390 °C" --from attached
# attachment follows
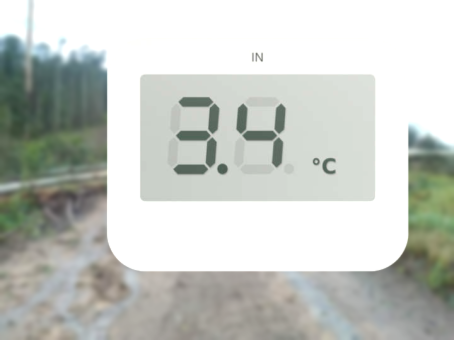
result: 3.4 °C
